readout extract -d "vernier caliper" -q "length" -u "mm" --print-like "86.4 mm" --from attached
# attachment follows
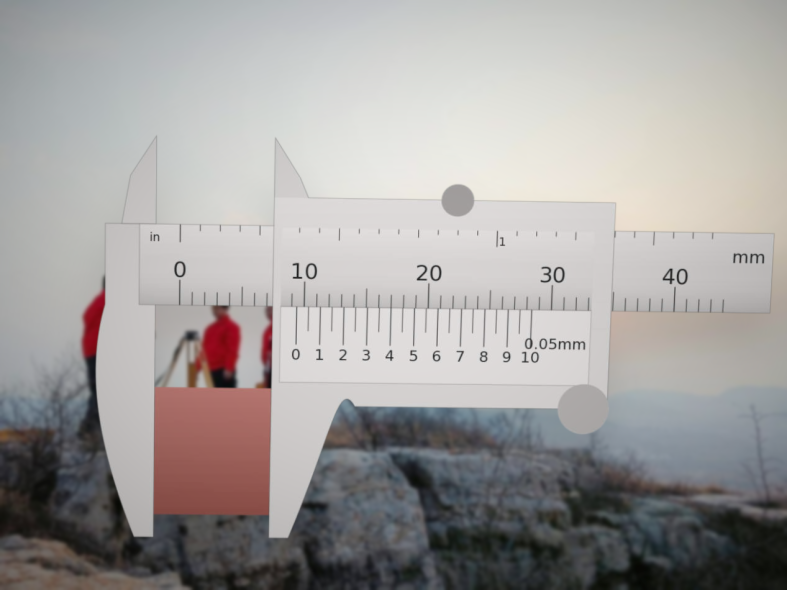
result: 9.4 mm
